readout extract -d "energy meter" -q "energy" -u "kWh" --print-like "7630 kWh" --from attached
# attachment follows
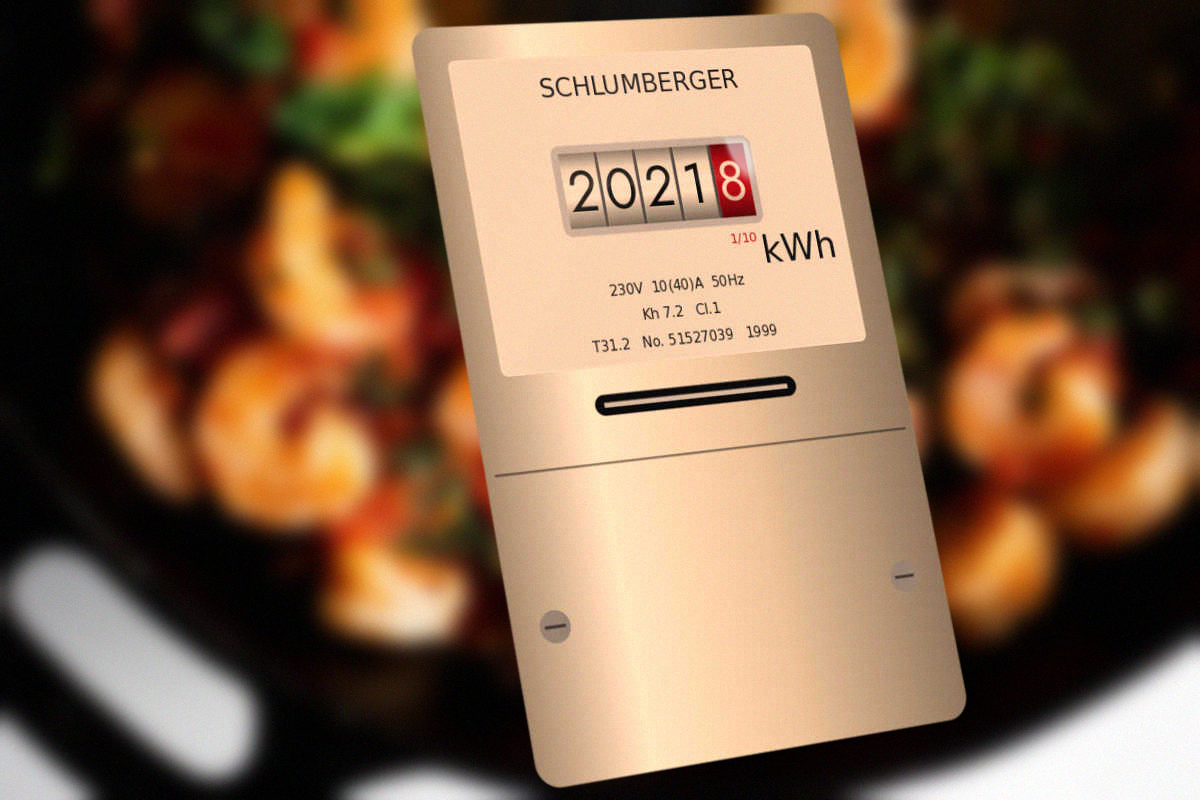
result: 2021.8 kWh
